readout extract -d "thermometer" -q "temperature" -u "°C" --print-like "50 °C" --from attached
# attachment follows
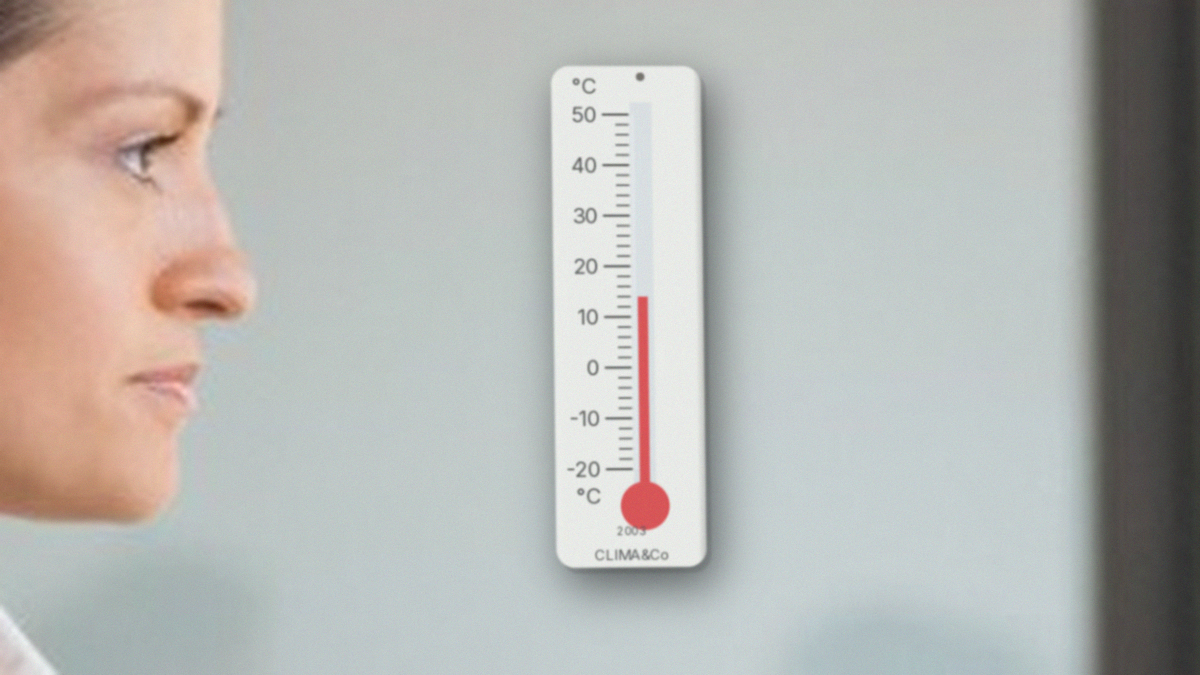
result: 14 °C
